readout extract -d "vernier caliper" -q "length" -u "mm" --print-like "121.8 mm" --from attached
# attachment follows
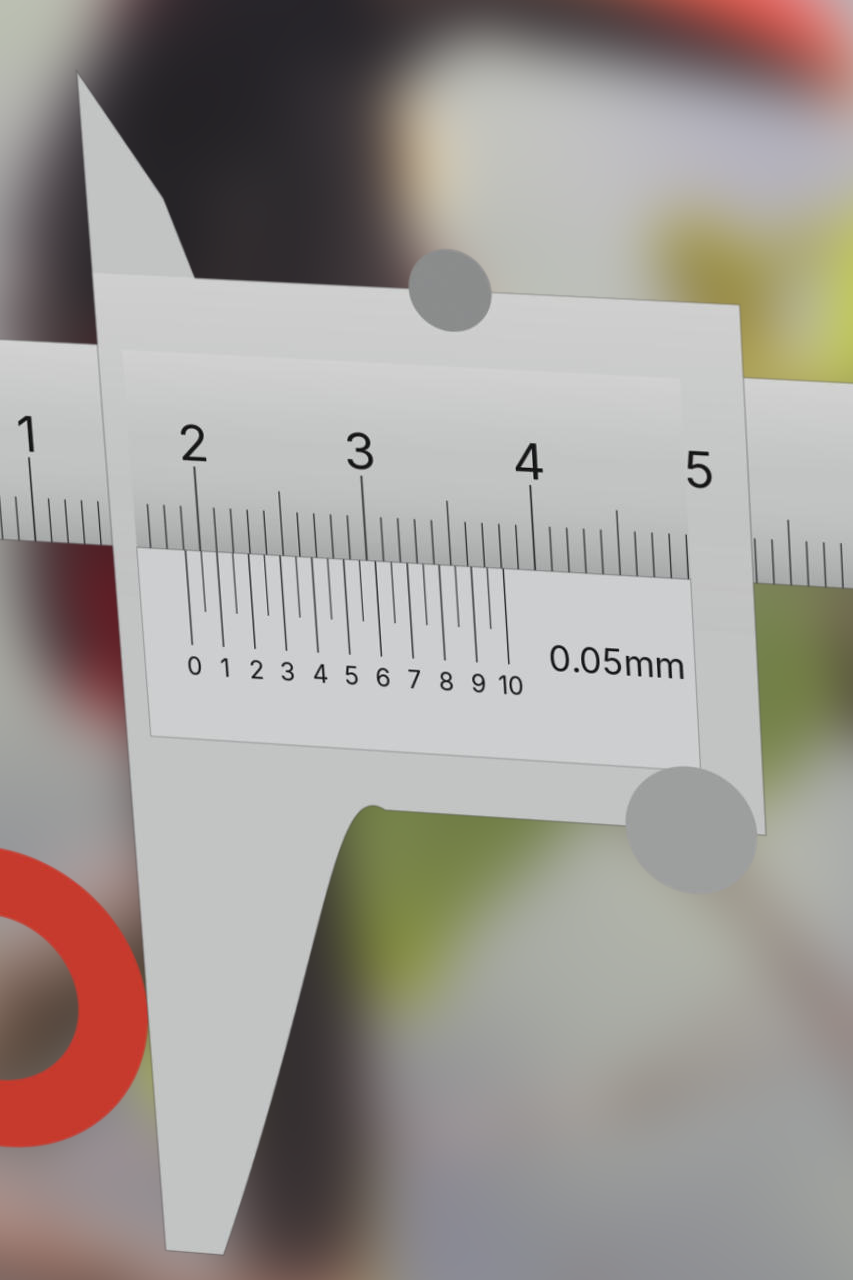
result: 19.1 mm
